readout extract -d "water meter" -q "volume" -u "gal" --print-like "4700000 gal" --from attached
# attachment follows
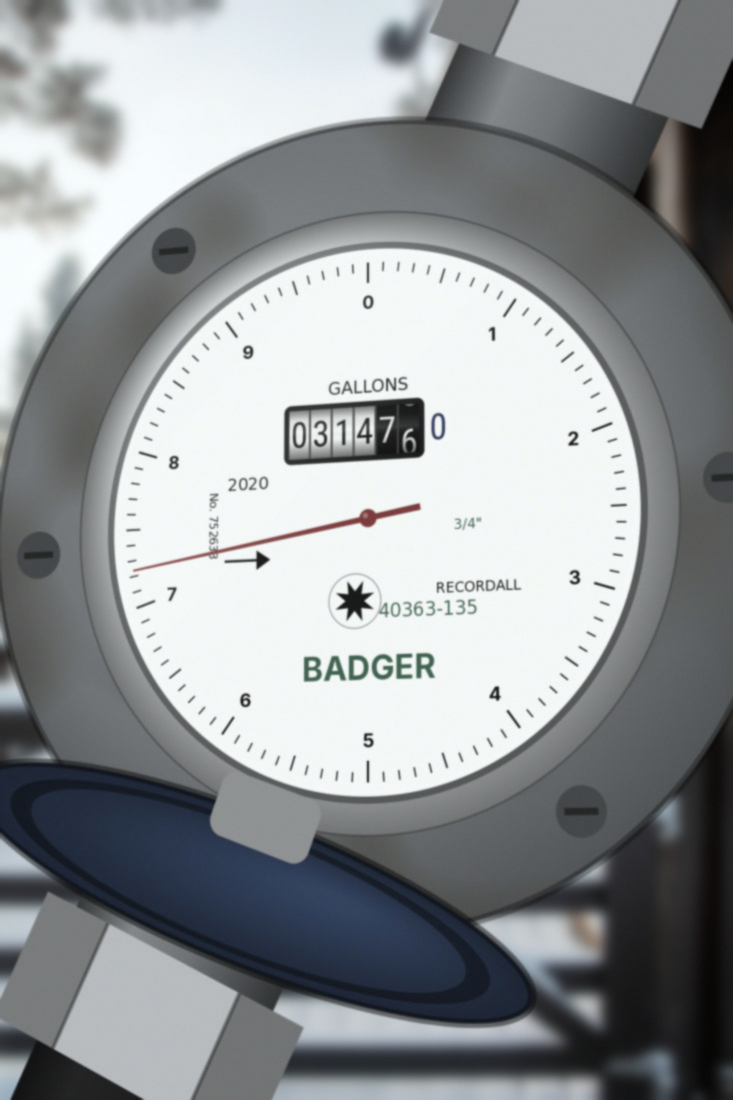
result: 314757.2 gal
